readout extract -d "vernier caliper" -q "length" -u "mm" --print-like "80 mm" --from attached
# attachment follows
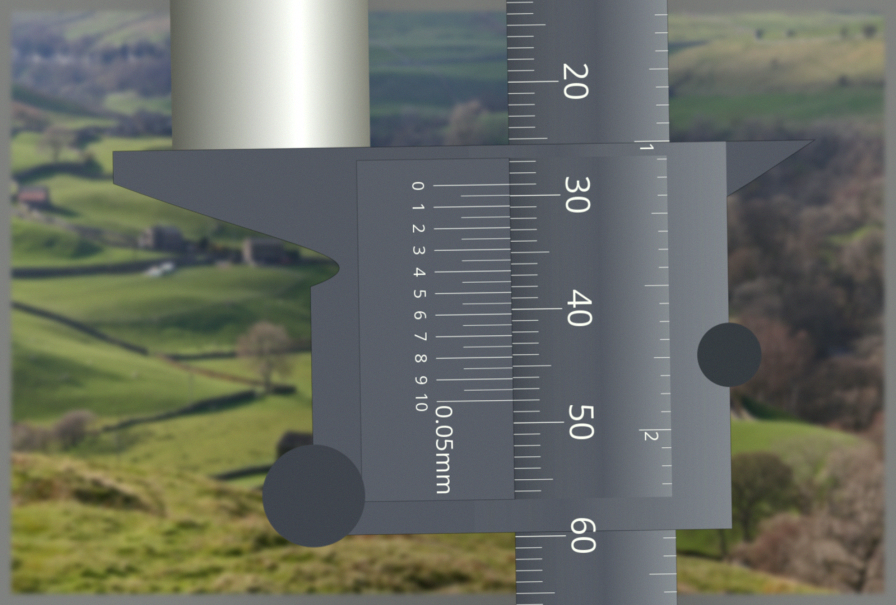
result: 29.0 mm
